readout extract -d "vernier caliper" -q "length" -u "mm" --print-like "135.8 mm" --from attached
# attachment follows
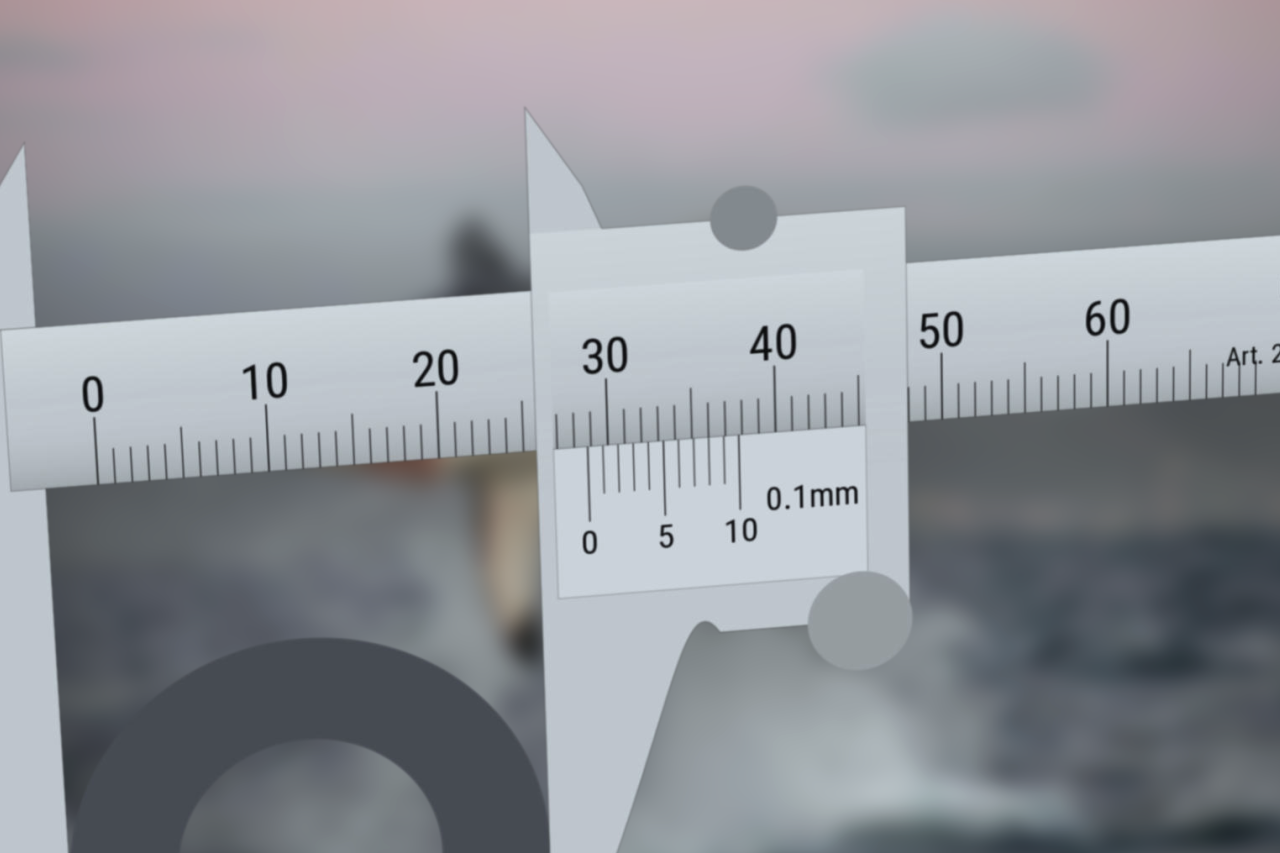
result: 28.8 mm
